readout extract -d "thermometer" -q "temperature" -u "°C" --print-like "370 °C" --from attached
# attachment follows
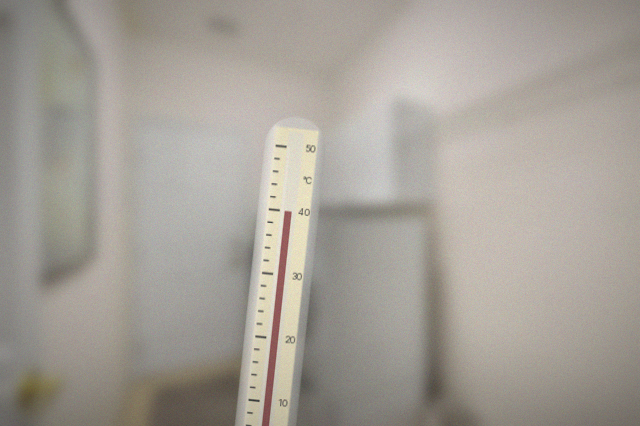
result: 40 °C
